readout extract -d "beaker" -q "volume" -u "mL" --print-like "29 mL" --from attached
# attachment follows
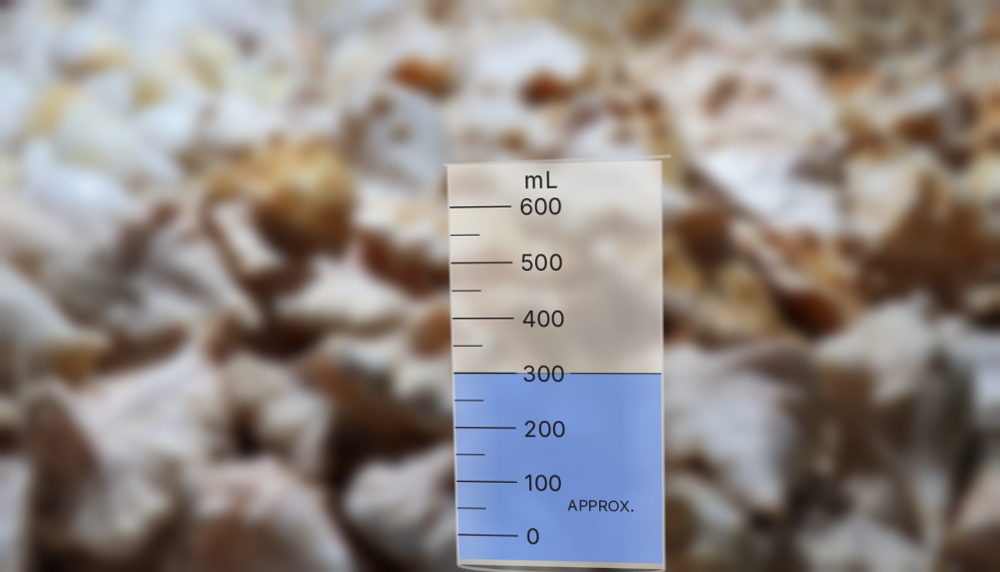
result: 300 mL
